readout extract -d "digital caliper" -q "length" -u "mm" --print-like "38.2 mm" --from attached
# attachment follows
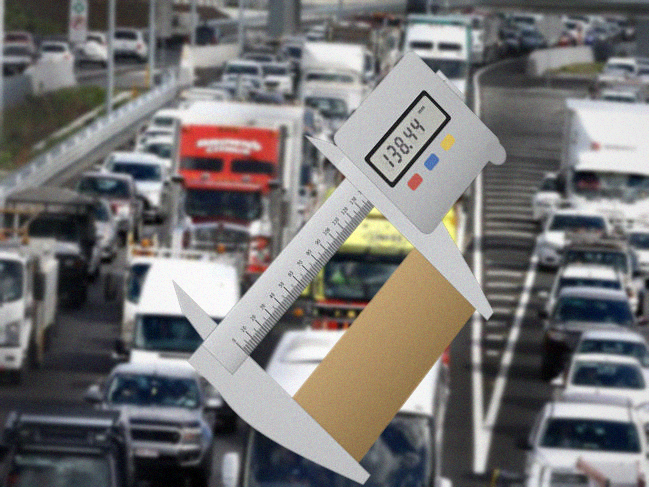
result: 138.44 mm
